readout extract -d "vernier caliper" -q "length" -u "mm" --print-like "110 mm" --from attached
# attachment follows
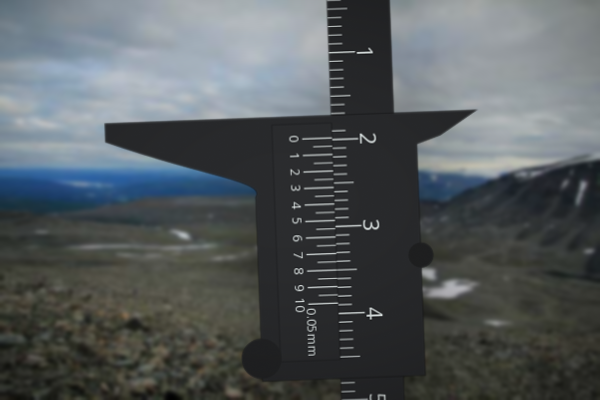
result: 19.8 mm
